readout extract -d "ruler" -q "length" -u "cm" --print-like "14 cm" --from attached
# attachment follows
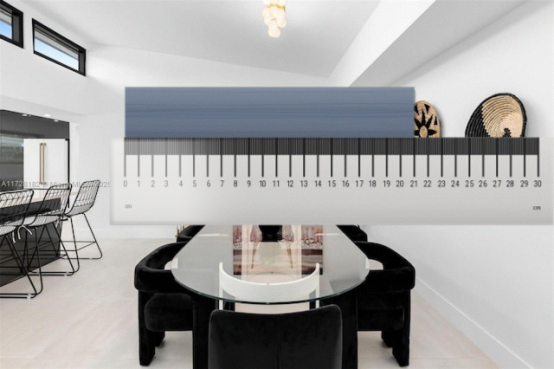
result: 21 cm
